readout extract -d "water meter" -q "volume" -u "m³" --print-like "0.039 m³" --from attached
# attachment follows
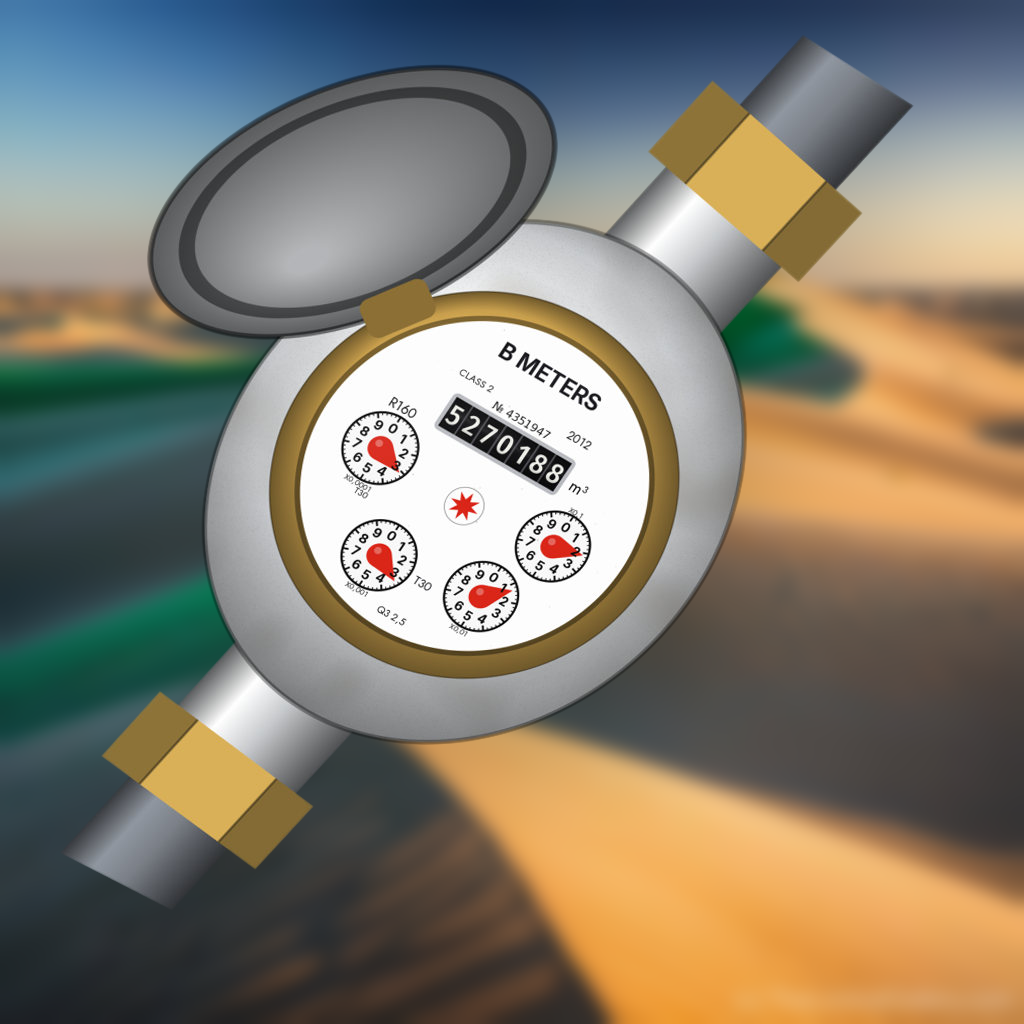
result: 5270188.2133 m³
